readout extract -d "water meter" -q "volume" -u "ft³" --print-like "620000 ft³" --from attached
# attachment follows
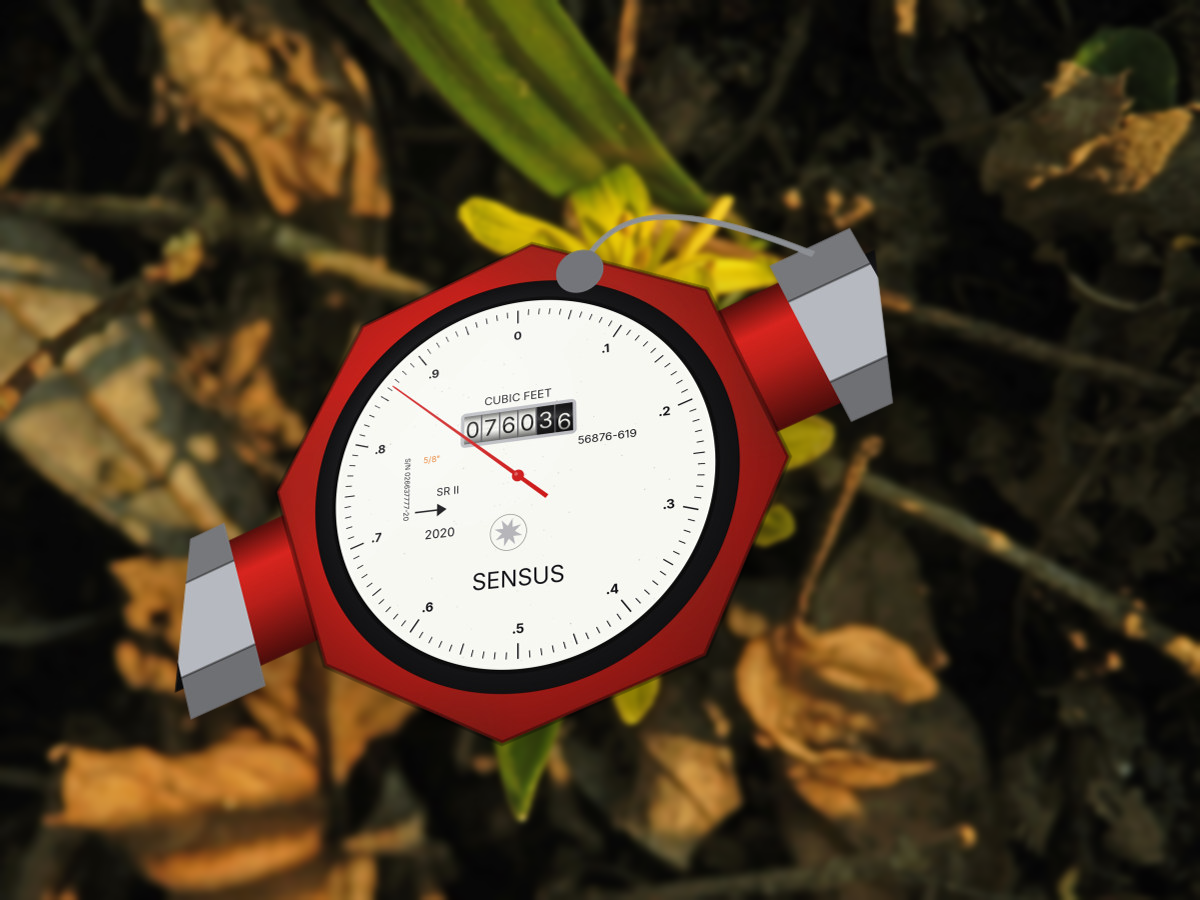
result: 76035.86 ft³
